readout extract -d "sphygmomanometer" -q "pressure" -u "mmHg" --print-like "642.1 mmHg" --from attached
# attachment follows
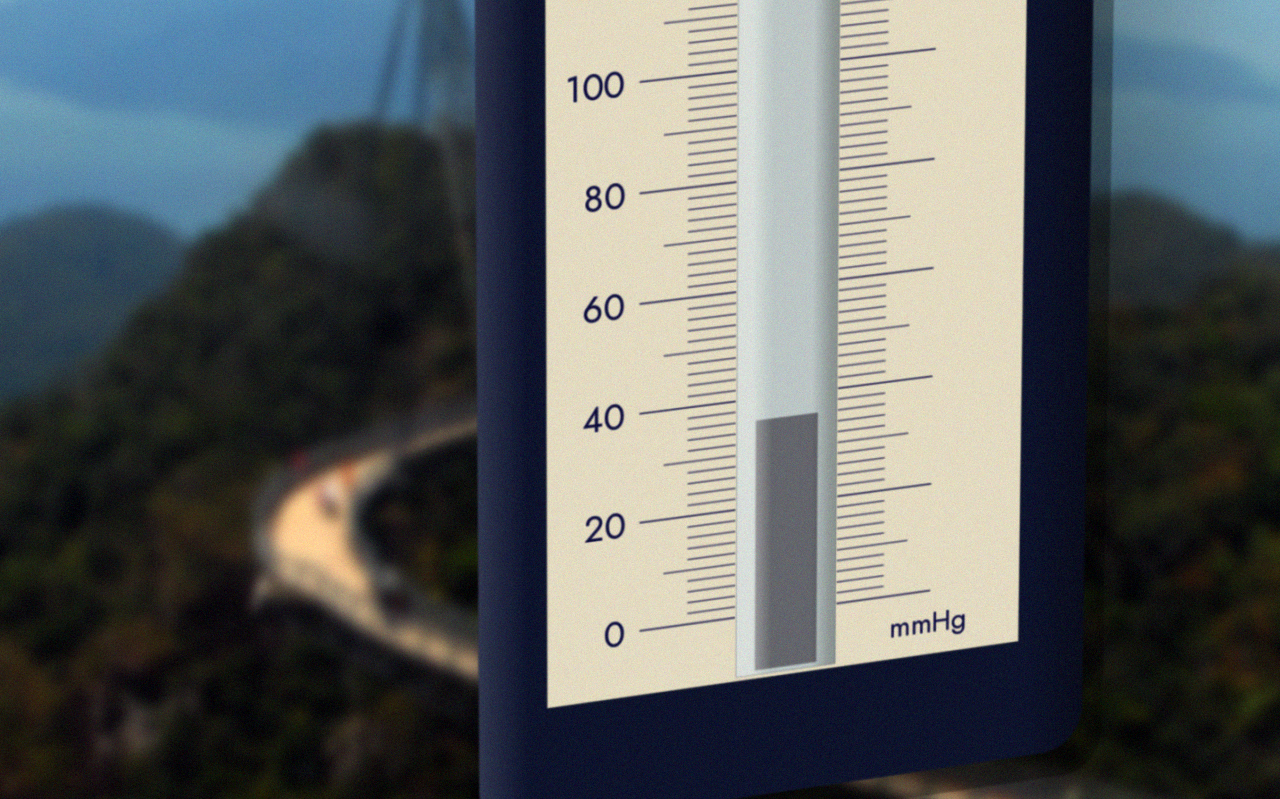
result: 36 mmHg
